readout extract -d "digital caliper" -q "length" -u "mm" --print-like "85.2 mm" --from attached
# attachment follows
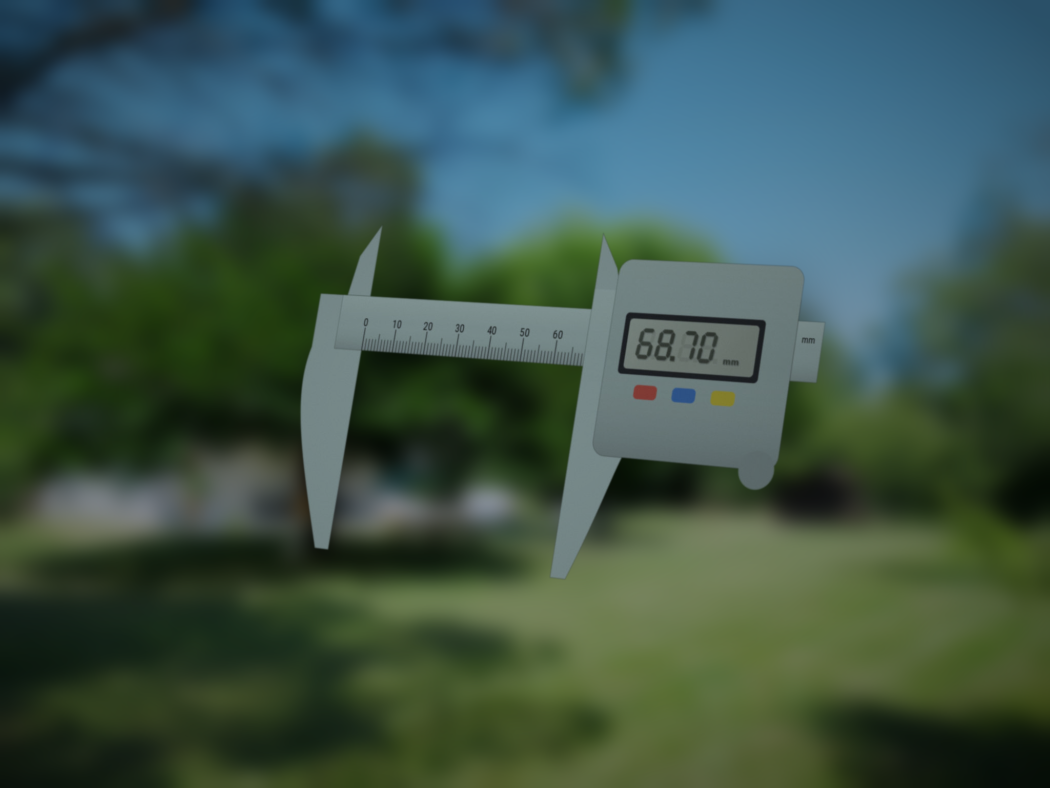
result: 68.70 mm
